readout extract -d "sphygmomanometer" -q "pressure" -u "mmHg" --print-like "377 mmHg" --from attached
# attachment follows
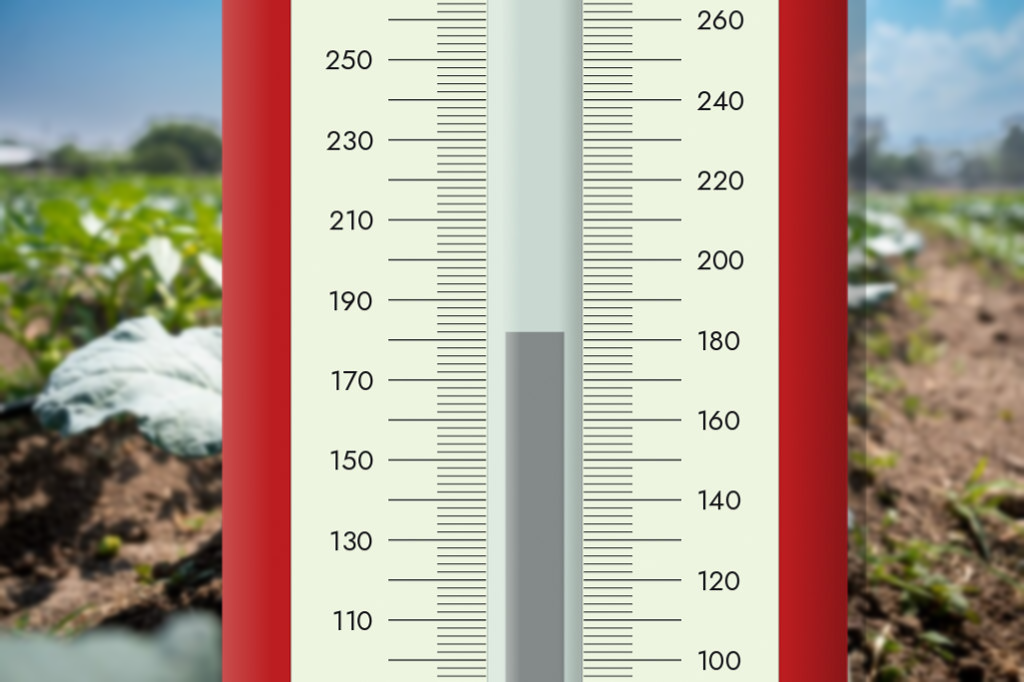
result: 182 mmHg
